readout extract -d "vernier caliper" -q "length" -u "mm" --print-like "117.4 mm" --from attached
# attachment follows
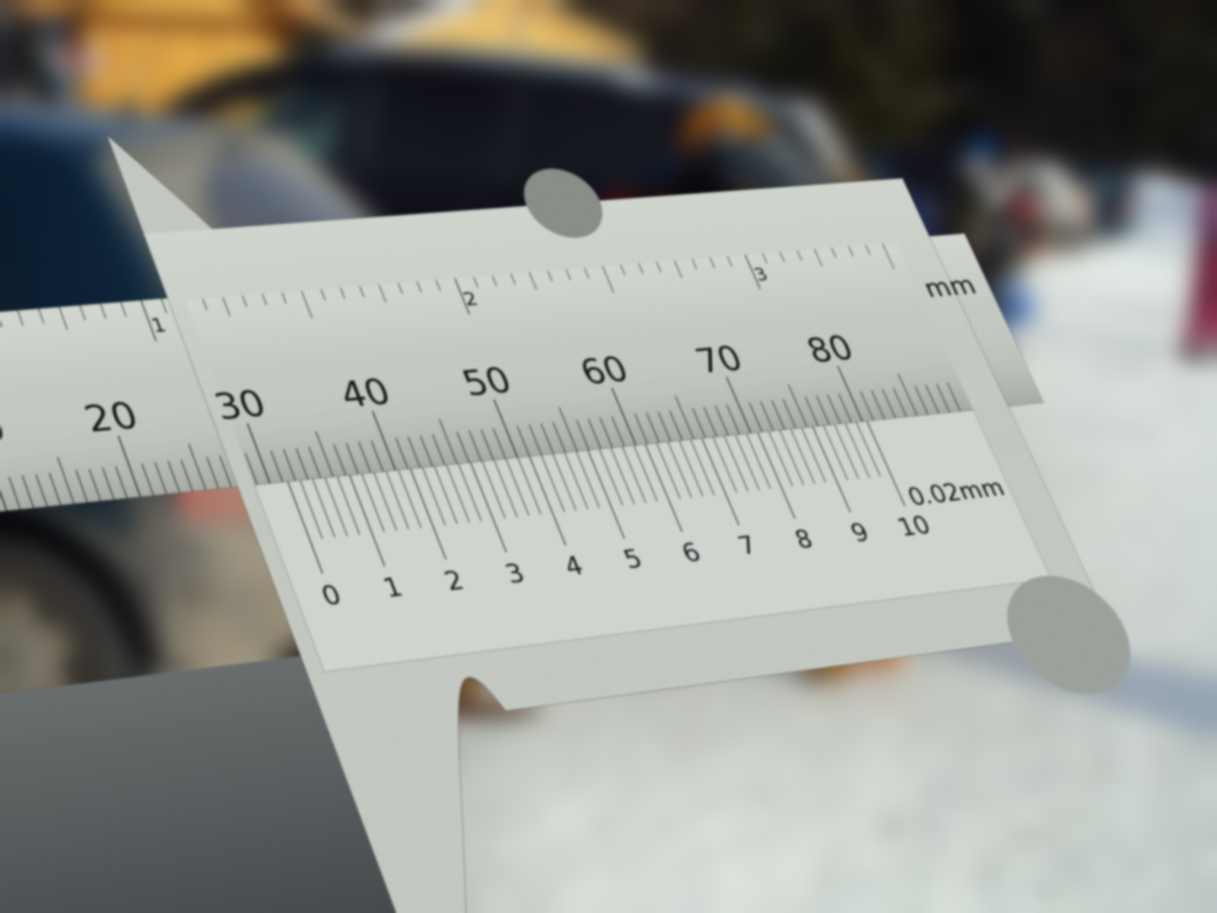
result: 31.4 mm
